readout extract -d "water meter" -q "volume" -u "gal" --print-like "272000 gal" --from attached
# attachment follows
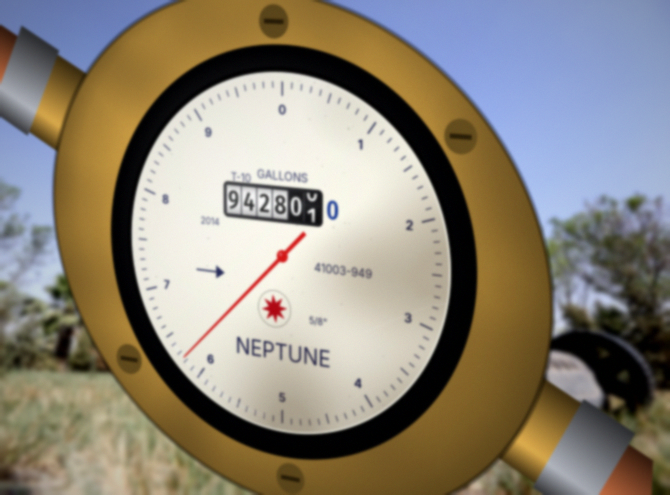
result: 9428006.2 gal
